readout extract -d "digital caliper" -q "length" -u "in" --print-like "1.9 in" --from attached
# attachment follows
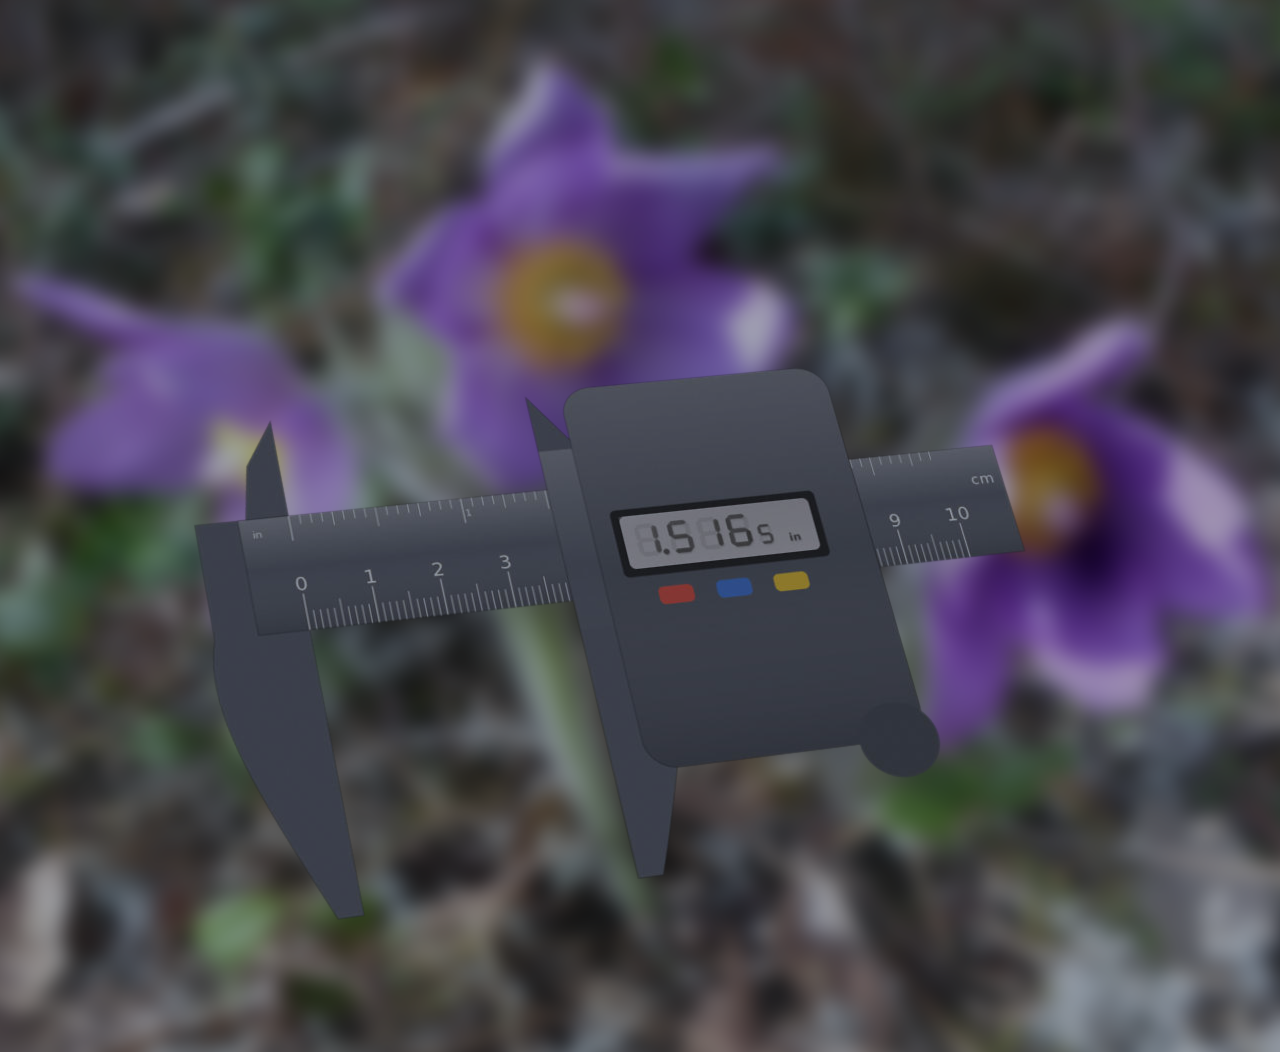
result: 1.5165 in
